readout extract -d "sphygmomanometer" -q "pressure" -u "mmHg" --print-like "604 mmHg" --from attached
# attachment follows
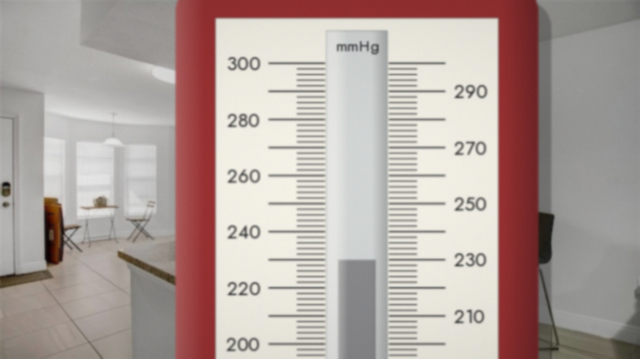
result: 230 mmHg
